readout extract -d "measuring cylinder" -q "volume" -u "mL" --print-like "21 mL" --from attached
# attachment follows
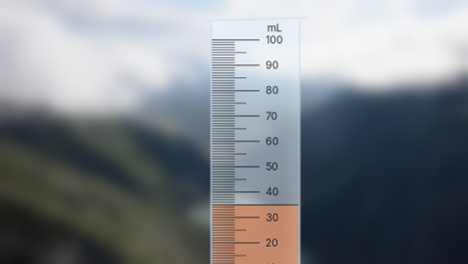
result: 35 mL
